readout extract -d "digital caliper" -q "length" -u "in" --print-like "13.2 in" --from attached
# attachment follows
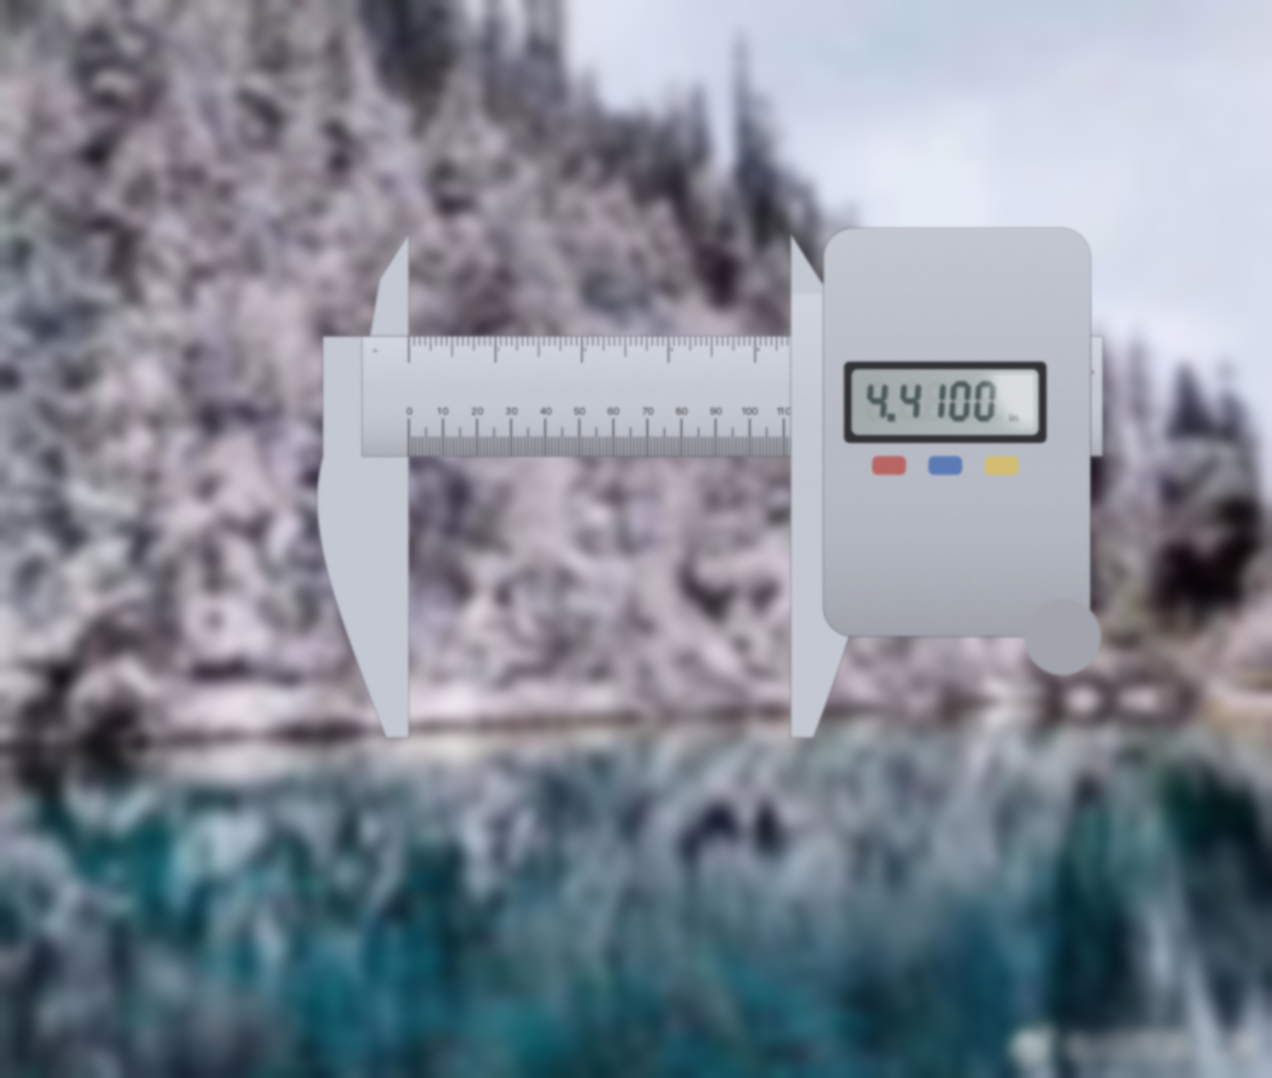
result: 4.4100 in
